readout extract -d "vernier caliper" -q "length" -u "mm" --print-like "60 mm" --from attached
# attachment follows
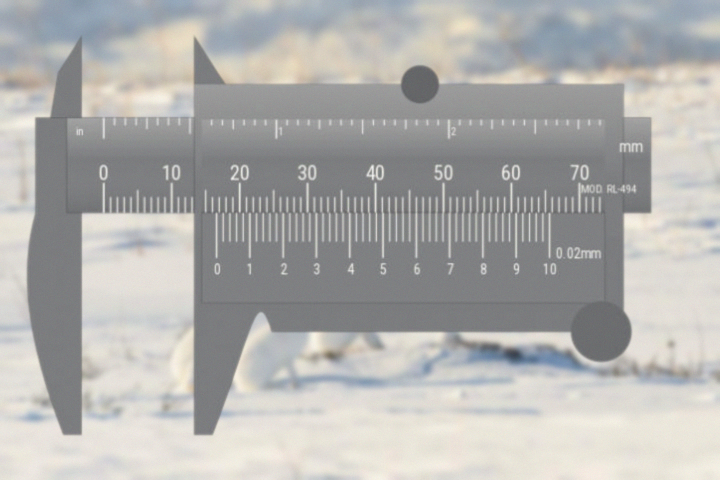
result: 16.6 mm
